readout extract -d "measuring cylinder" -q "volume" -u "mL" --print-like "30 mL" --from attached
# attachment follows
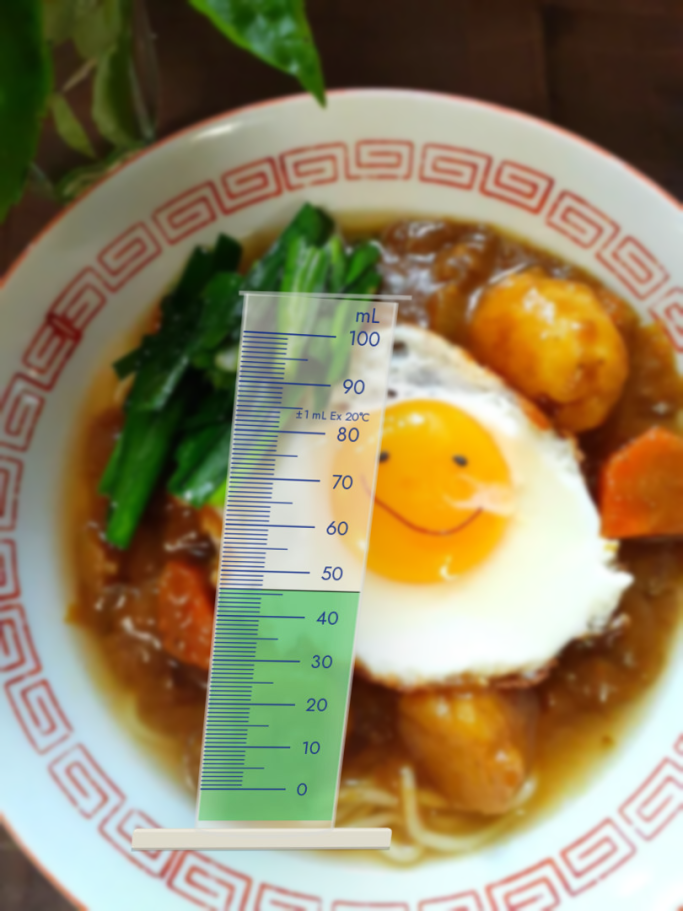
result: 46 mL
